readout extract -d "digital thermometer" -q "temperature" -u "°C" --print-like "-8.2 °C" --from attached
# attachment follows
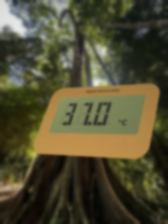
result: 37.0 °C
